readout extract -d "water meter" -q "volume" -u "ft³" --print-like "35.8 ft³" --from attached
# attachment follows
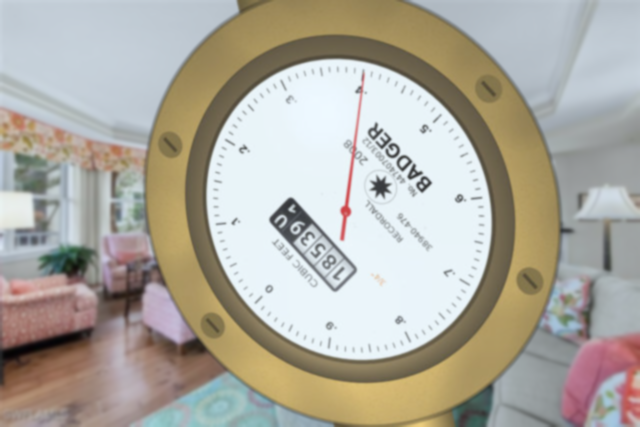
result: 185390.40 ft³
